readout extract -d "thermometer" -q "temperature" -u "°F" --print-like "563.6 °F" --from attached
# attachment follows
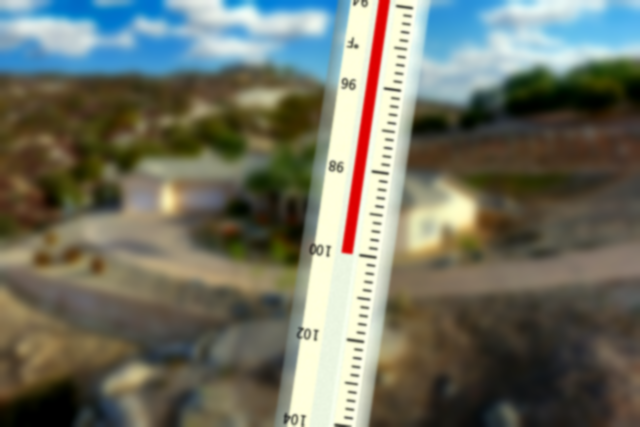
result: 100 °F
